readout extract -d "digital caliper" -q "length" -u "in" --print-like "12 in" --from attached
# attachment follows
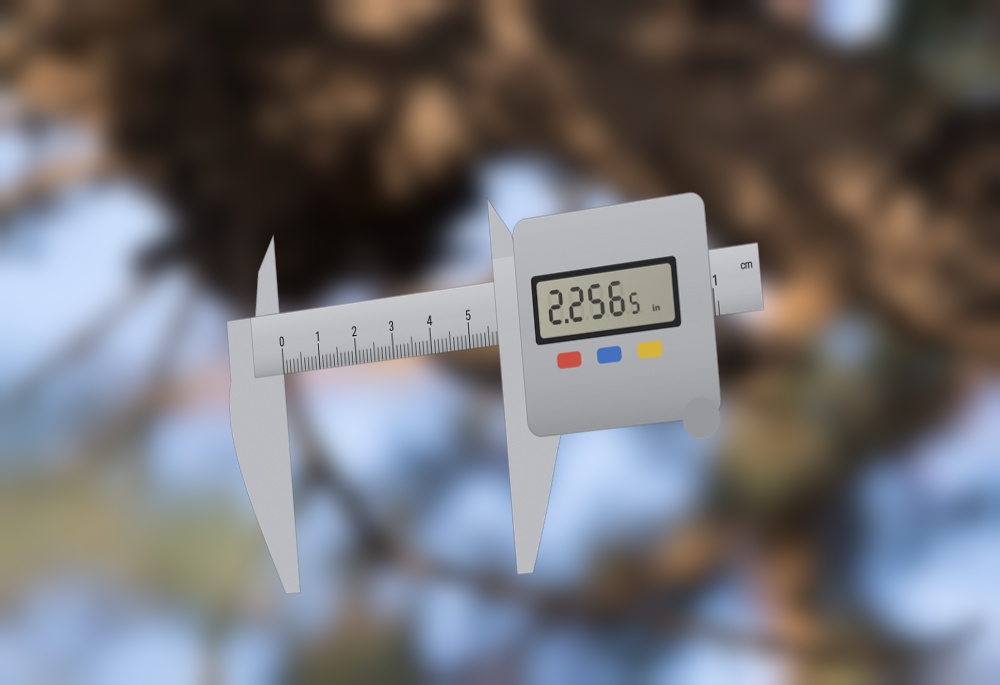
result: 2.2565 in
